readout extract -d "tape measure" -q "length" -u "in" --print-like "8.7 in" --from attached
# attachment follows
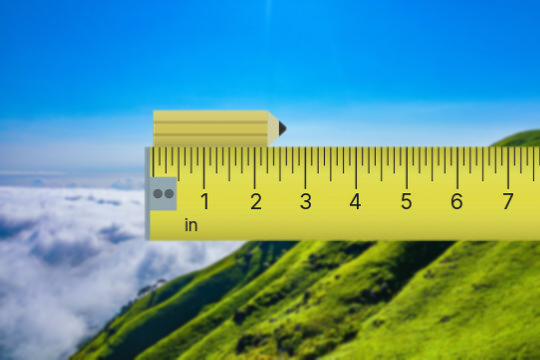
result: 2.625 in
